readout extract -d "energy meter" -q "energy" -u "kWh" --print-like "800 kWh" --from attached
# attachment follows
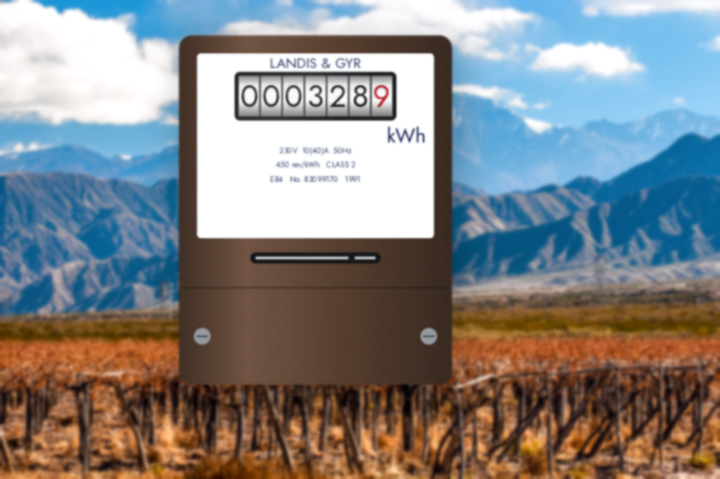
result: 328.9 kWh
